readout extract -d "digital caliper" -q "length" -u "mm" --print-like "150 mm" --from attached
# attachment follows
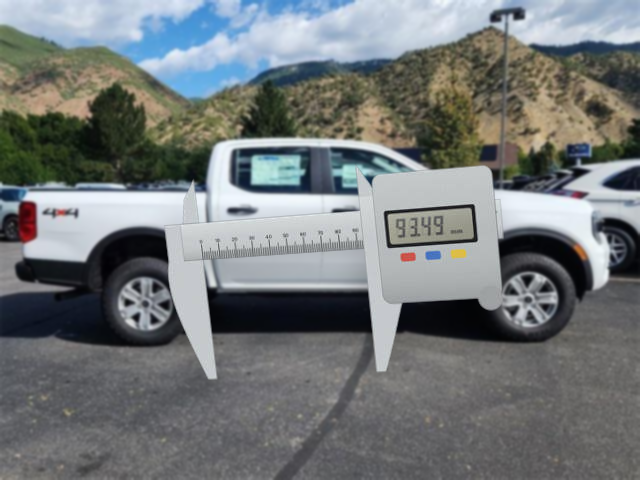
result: 93.49 mm
